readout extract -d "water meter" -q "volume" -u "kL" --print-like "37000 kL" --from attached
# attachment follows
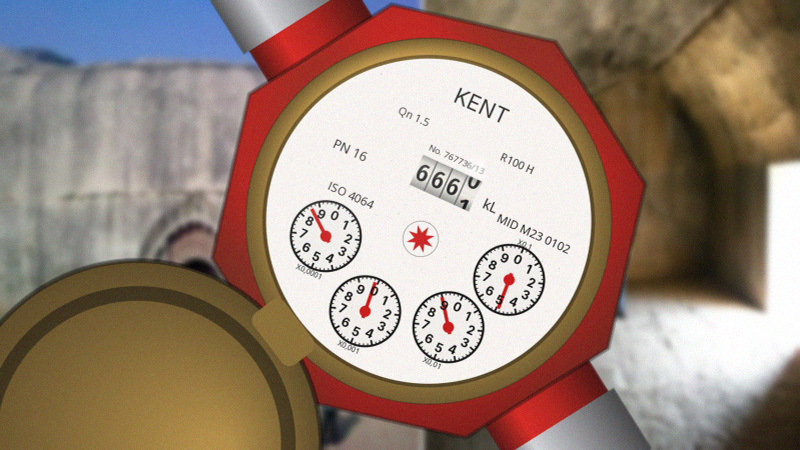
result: 6660.4898 kL
